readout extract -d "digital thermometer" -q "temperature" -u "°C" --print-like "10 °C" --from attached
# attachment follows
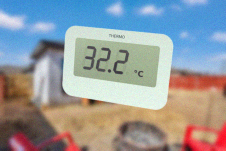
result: 32.2 °C
